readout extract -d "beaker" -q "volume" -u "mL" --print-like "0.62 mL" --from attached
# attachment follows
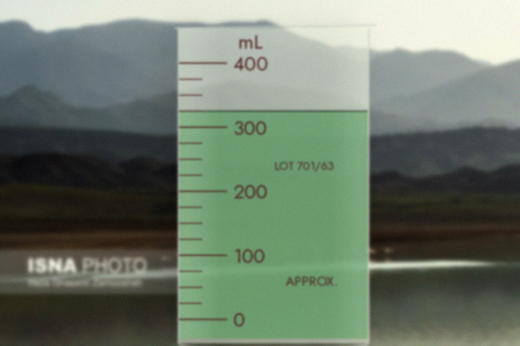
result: 325 mL
